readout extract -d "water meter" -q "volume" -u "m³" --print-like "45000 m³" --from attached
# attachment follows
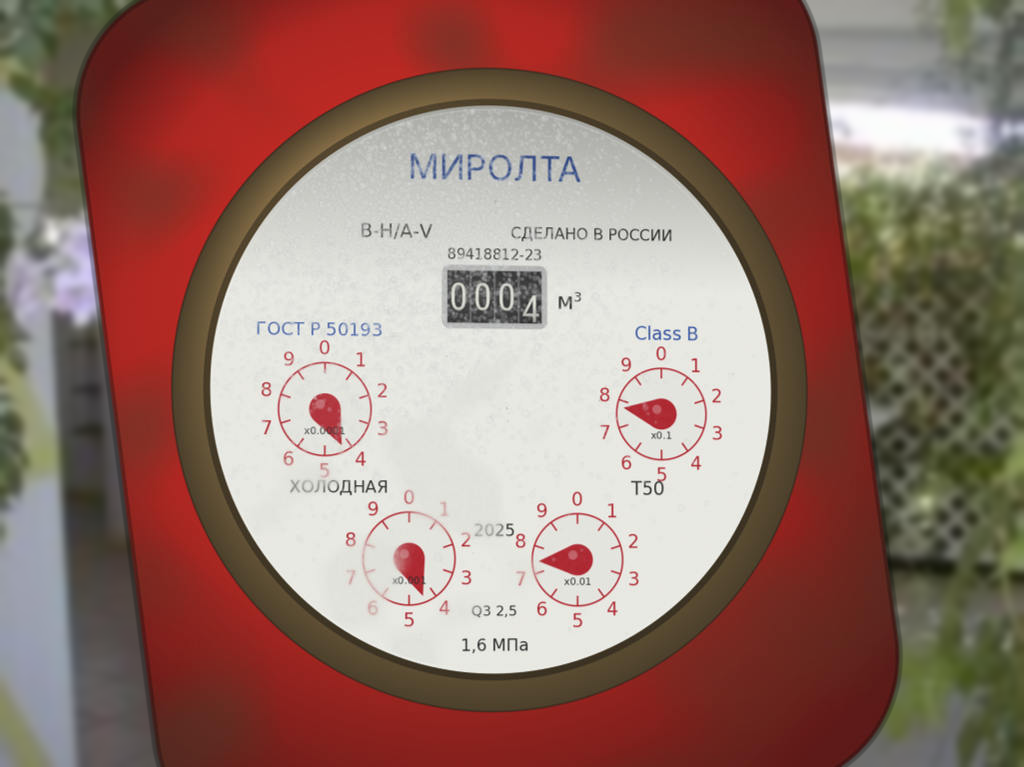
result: 3.7744 m³
